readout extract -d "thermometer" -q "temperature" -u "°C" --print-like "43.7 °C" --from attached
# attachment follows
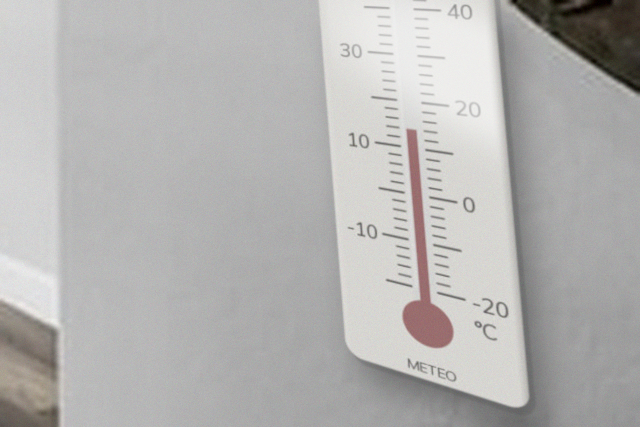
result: 14 °C
